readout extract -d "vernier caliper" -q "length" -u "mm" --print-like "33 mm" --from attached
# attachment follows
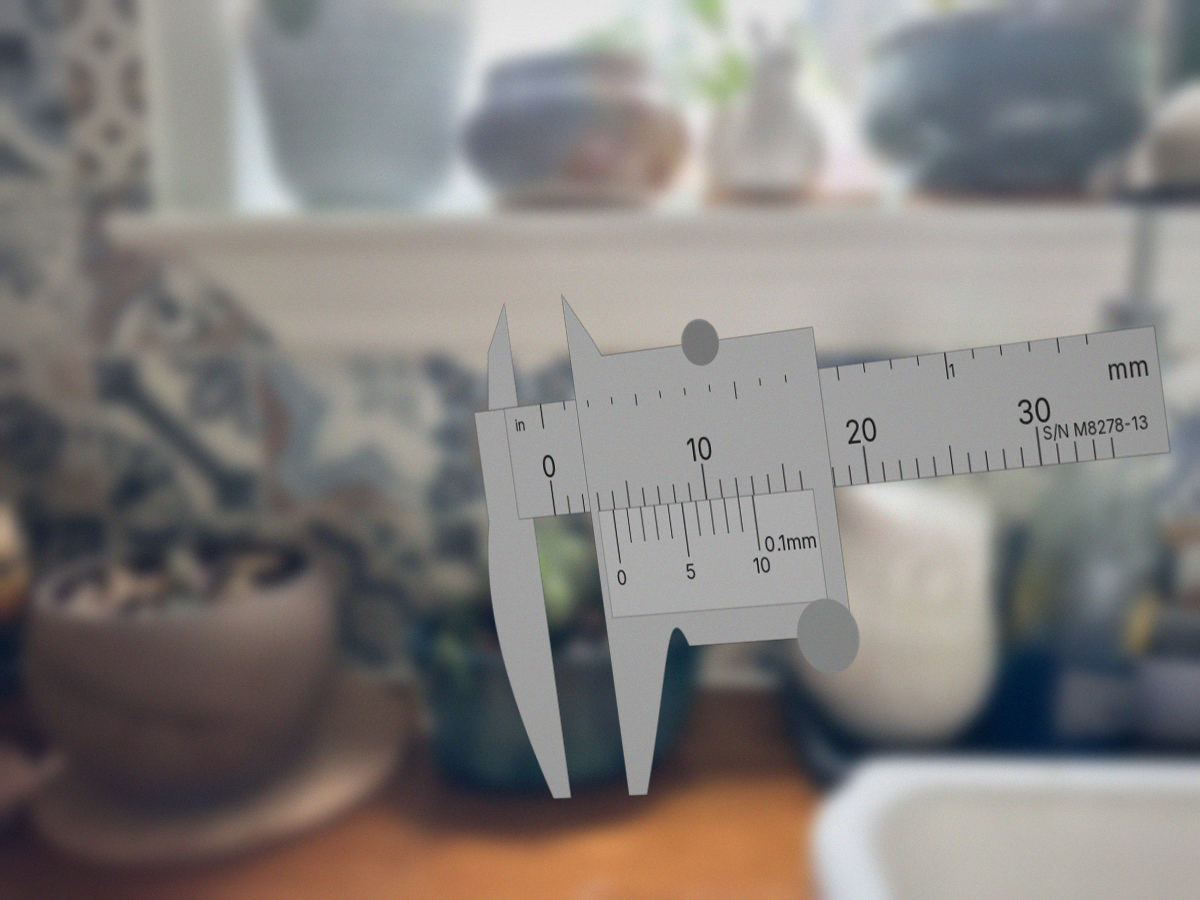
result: 3.9 mm
